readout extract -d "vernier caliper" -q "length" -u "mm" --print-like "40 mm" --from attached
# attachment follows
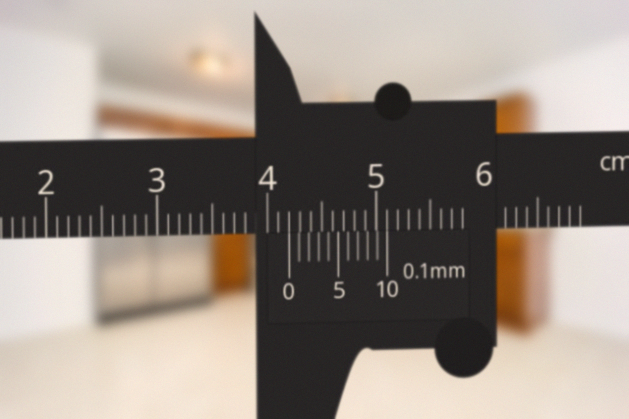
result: 42.0 mm
